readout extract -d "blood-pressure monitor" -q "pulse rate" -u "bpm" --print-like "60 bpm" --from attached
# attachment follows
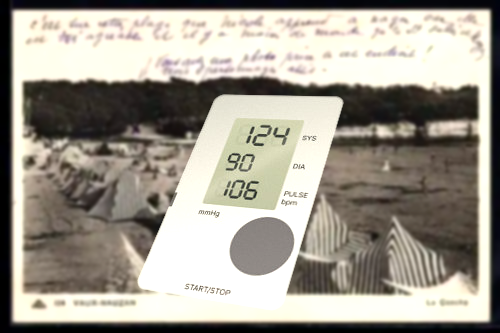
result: 106 bpm
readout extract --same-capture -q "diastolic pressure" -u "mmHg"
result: 90 mmHg
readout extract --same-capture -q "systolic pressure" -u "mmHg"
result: 124 mmHg
